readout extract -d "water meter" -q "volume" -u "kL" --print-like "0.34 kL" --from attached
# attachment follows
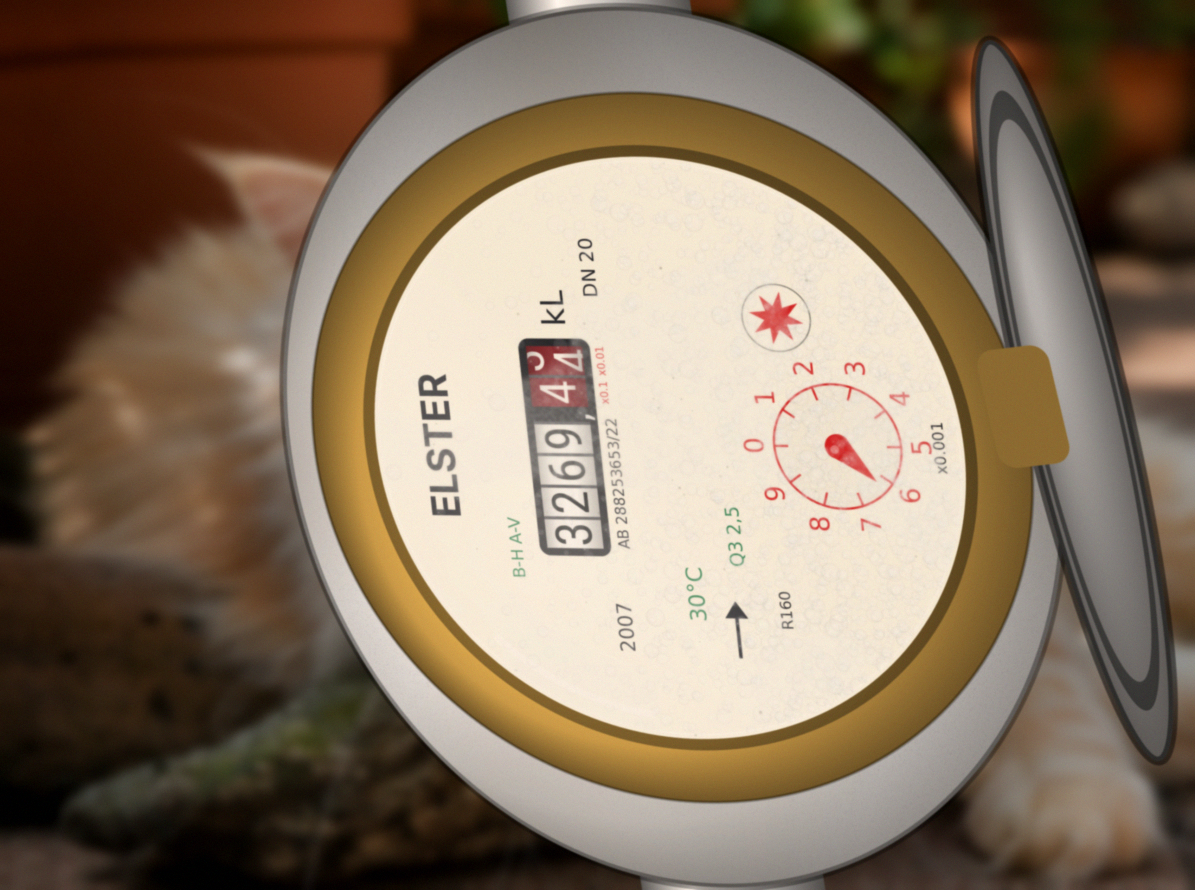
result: 3269.436 kL
